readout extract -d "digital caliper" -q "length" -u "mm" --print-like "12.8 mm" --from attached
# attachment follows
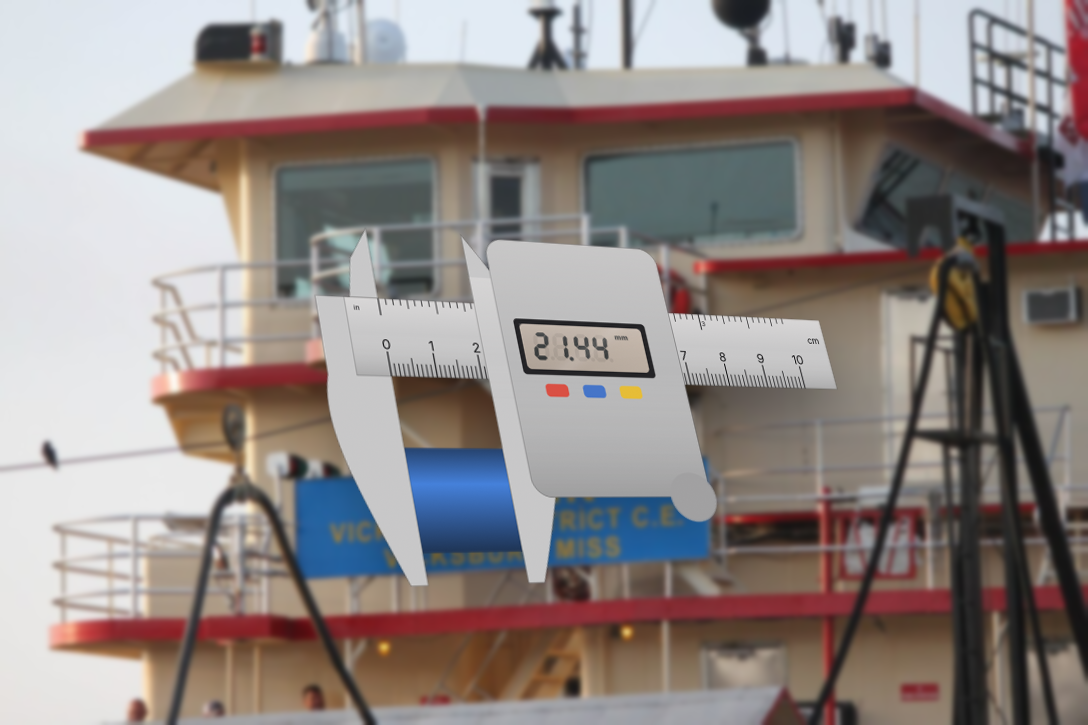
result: 21.44 mm
